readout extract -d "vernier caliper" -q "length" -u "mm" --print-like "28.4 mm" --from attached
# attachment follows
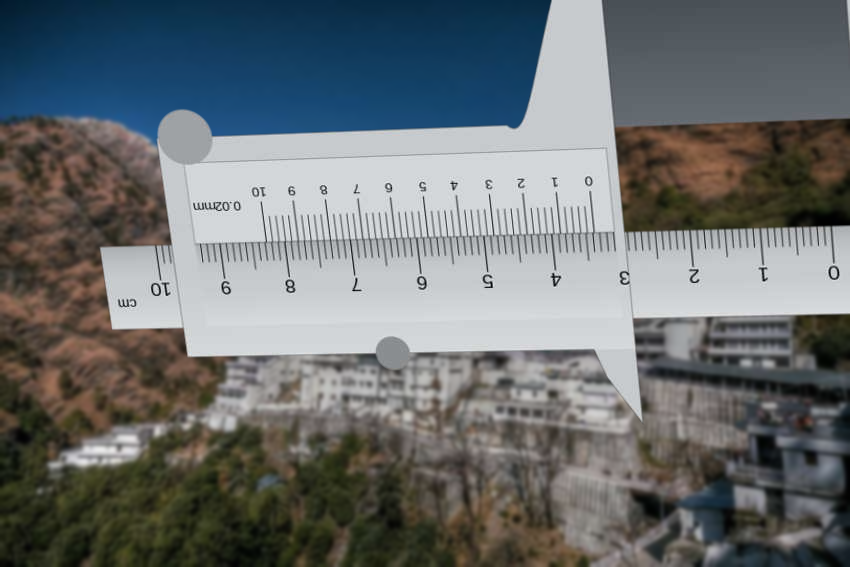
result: 33.8 mm
